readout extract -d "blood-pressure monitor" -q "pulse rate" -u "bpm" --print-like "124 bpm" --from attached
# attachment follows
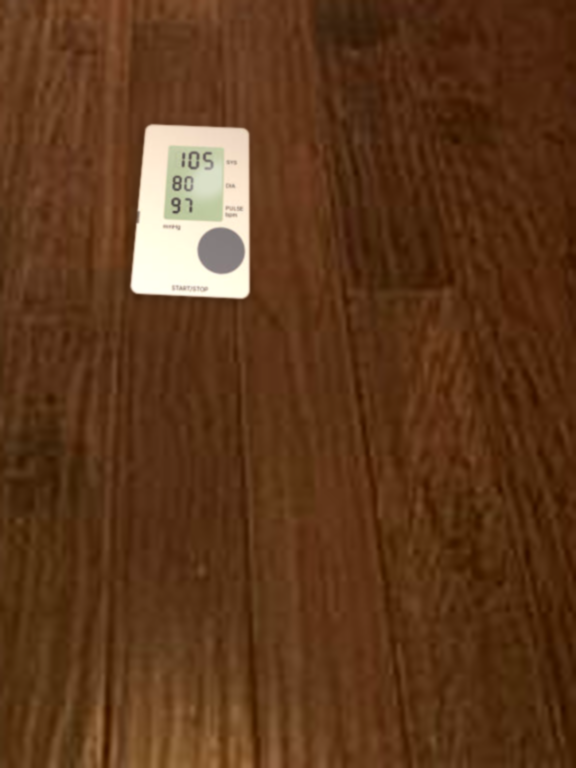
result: 97 bpm
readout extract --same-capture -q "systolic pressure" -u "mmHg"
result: 105 mmHg
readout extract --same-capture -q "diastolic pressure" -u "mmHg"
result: 80 mmHg
